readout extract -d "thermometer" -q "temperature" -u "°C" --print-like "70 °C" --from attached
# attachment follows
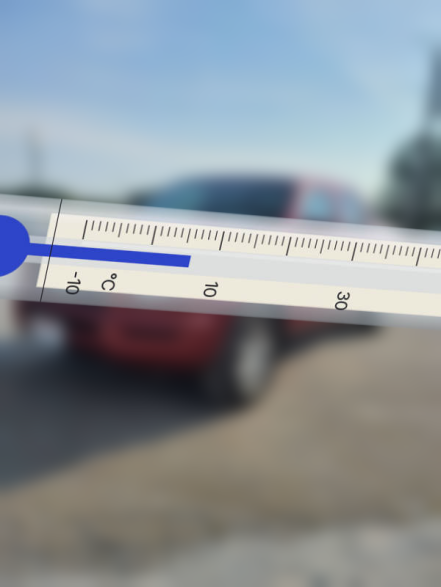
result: 6 °C
